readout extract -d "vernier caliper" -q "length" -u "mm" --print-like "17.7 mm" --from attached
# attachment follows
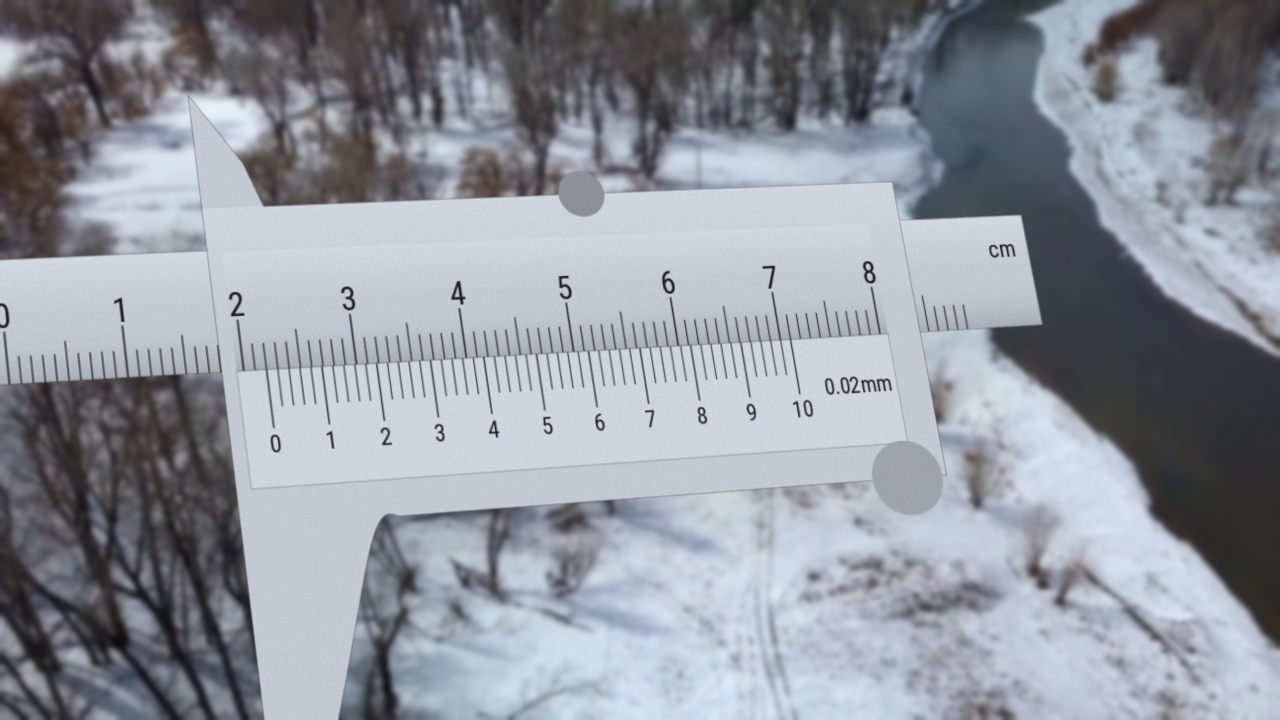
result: 22.0 mm
